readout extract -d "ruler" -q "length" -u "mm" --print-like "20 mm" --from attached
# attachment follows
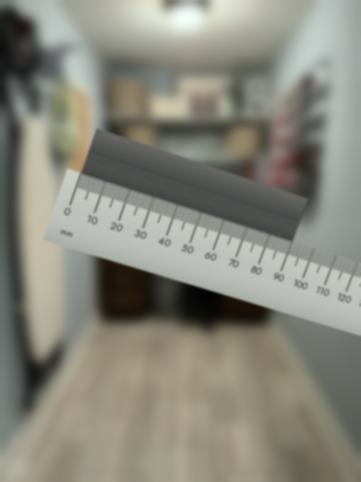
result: 90 mm
